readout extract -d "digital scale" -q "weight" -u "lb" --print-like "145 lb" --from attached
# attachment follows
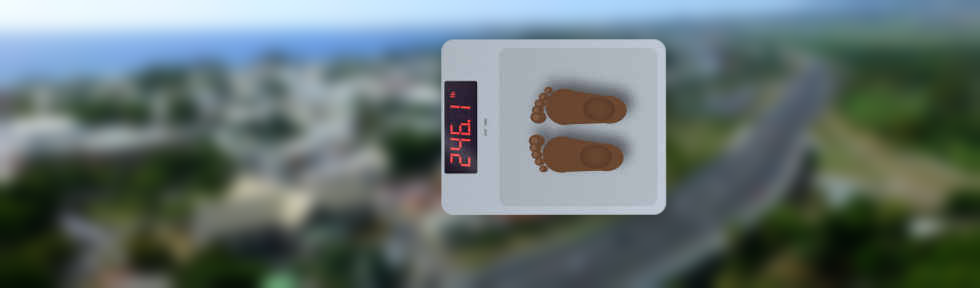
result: 246.1 lb
